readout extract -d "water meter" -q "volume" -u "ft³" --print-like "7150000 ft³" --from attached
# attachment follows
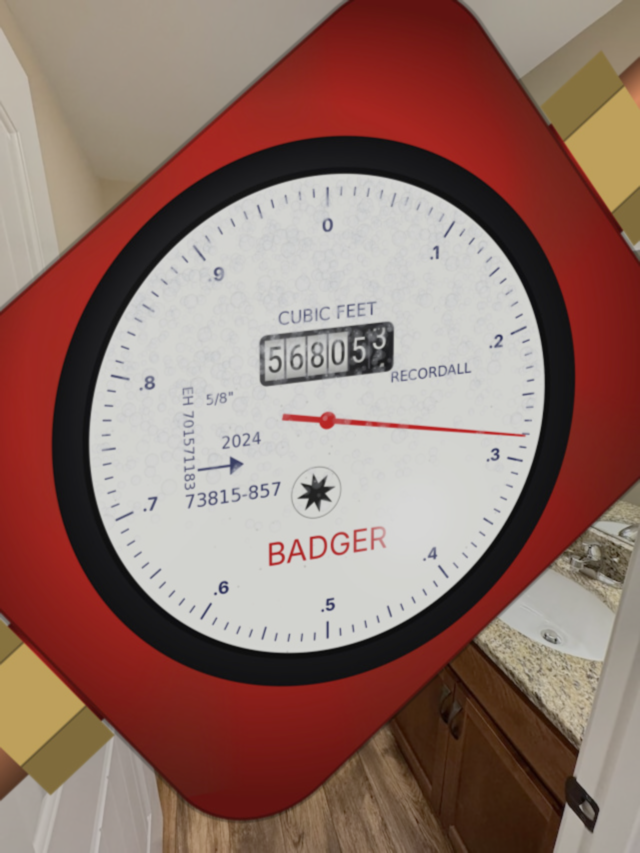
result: 568053.28 ft³
